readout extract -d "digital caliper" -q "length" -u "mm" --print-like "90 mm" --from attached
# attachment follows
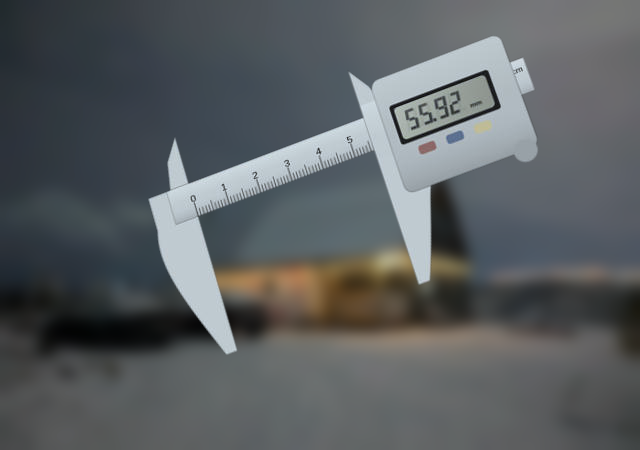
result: 55.92 mm
